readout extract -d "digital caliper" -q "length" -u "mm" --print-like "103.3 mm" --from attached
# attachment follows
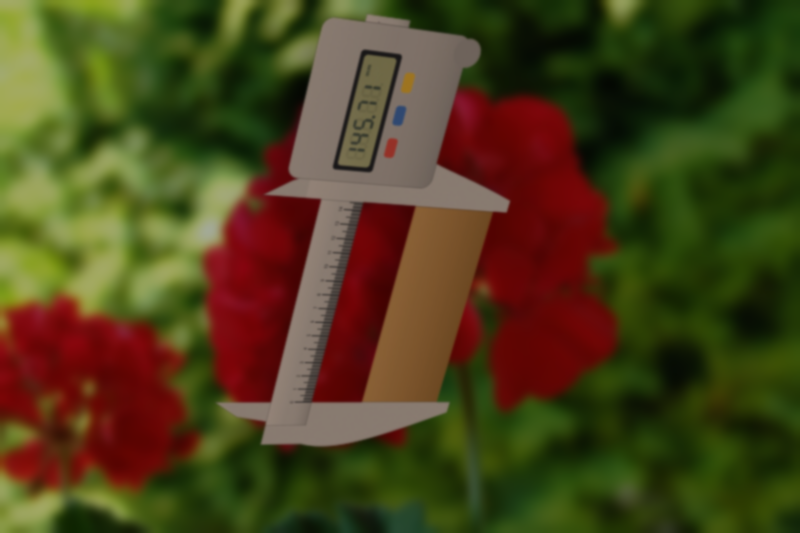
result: 145.71 mm
